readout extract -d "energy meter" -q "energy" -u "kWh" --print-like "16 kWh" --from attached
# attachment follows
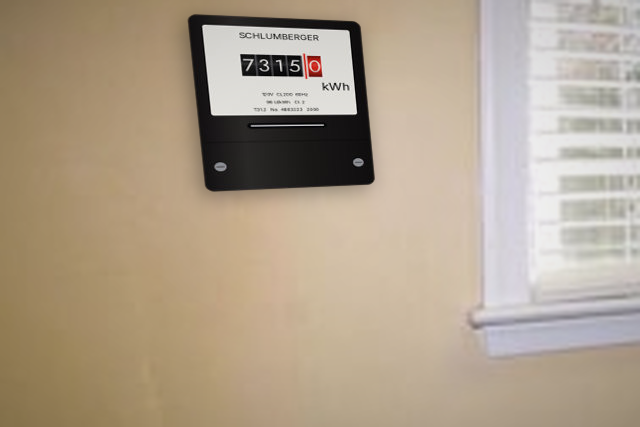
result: 7315.0 kWh
